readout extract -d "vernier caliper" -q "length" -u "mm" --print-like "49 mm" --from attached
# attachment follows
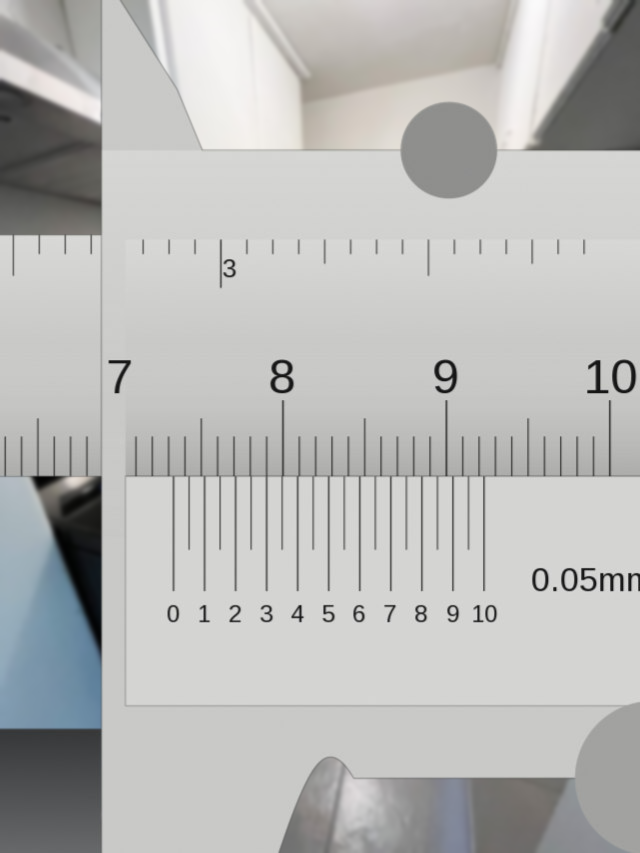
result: 73.3 mm
